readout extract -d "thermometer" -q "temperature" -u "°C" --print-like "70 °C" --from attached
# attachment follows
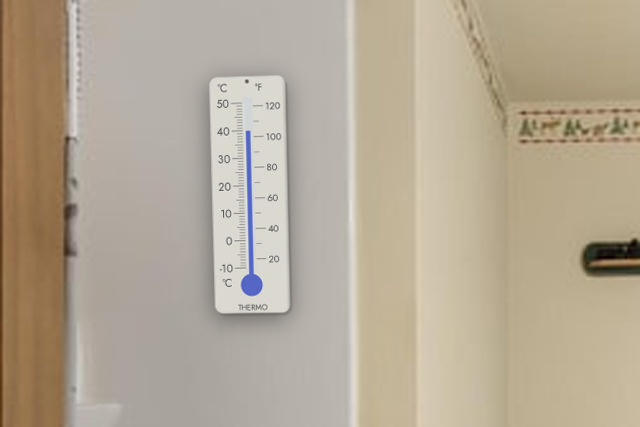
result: 40 °C
